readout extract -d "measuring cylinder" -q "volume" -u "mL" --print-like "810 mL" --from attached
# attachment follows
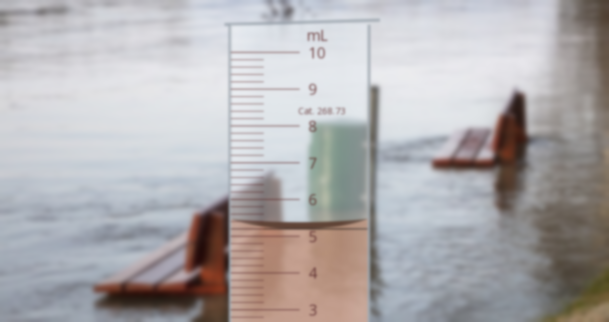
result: 5.2 mL
